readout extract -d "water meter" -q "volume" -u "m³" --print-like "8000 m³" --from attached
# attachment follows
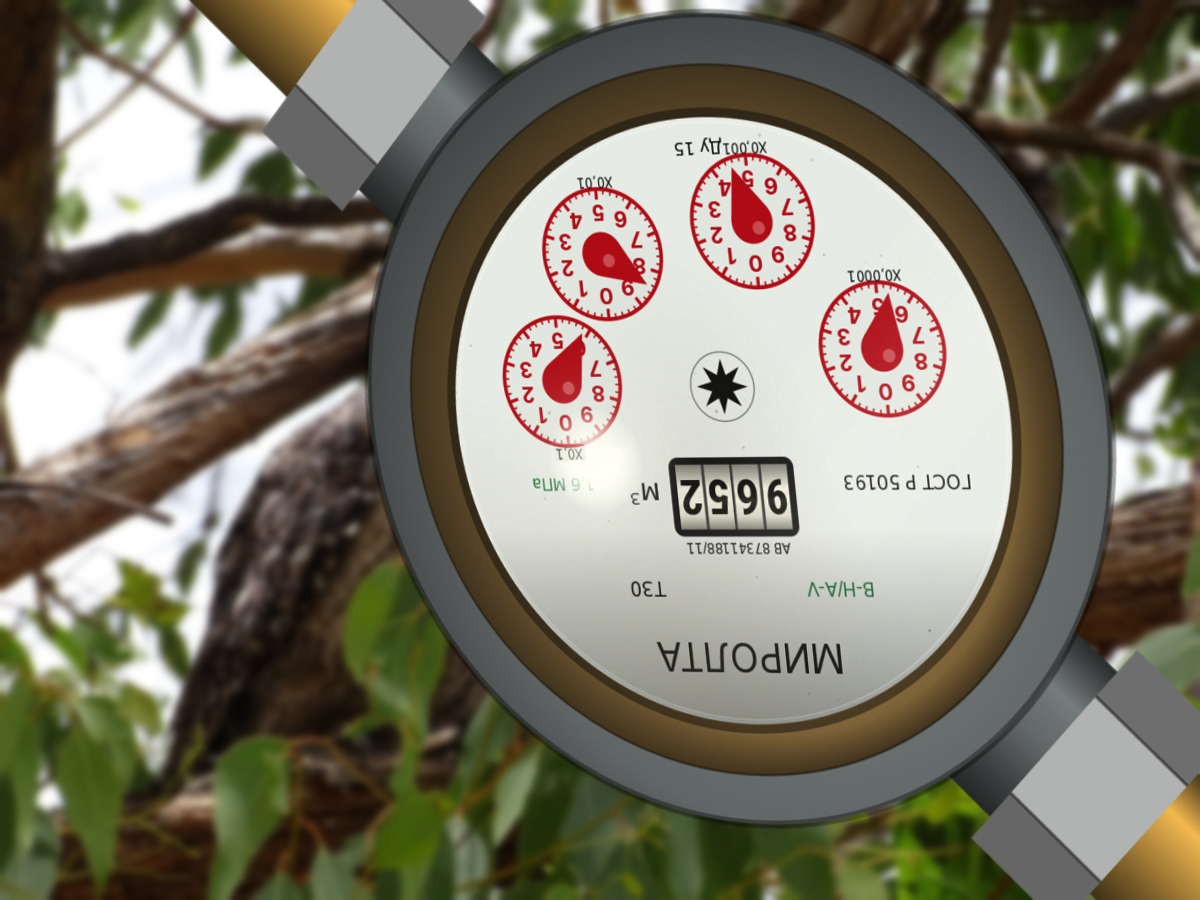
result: 9652.5845 m³
